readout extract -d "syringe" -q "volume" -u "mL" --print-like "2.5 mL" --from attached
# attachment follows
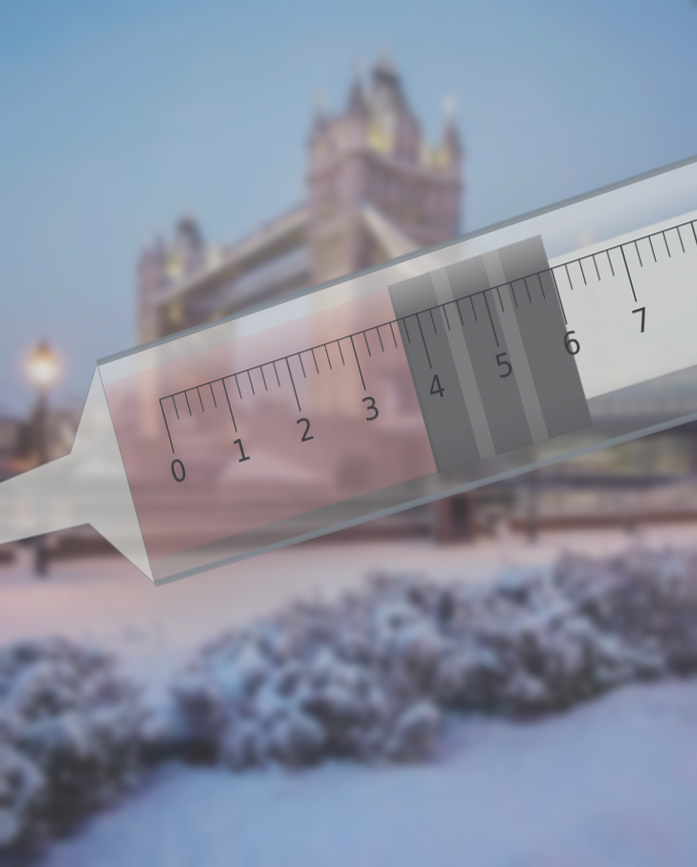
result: 3.7 mL
